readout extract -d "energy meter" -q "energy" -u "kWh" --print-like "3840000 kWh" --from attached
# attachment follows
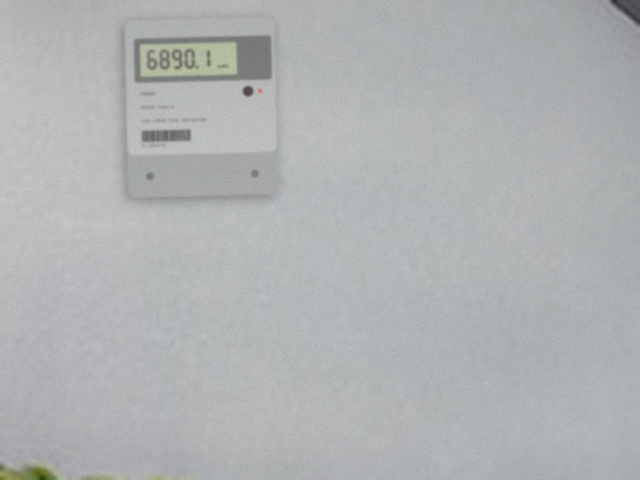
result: 6890.1 kWh
